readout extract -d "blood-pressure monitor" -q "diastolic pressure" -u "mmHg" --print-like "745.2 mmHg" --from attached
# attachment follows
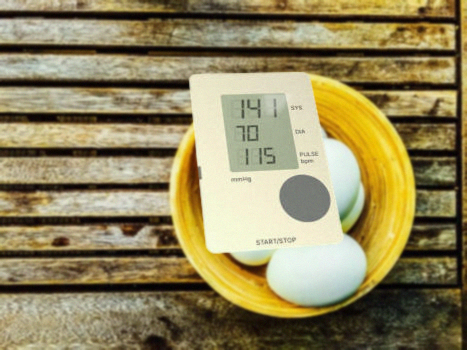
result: 70 mmHg
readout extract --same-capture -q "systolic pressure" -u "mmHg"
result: 141 mmHg
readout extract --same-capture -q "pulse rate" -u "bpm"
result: 115 bpm
